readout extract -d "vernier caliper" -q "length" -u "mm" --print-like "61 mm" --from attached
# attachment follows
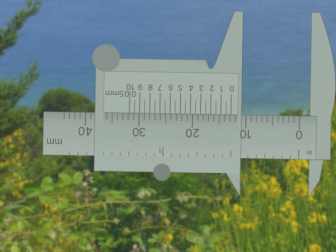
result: 12.8 mm
